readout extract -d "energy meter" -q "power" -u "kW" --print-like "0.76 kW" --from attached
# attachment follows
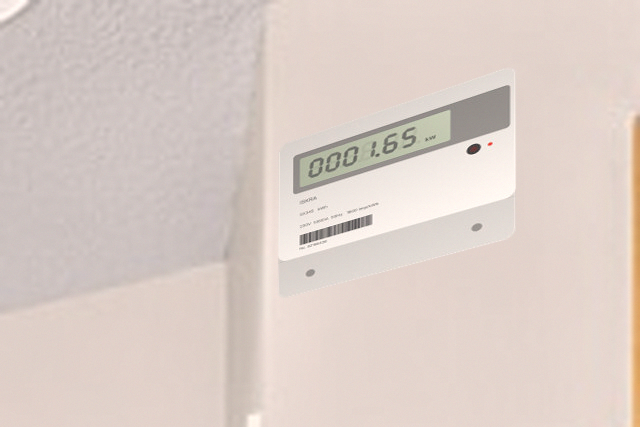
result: 1.65 kW
